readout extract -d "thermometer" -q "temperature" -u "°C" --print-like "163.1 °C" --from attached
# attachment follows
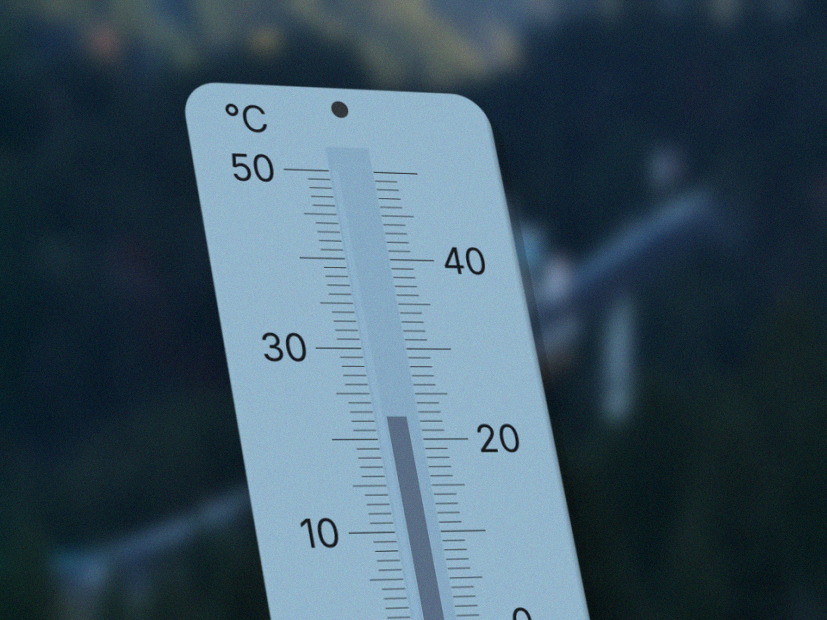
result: 22.5 °C
